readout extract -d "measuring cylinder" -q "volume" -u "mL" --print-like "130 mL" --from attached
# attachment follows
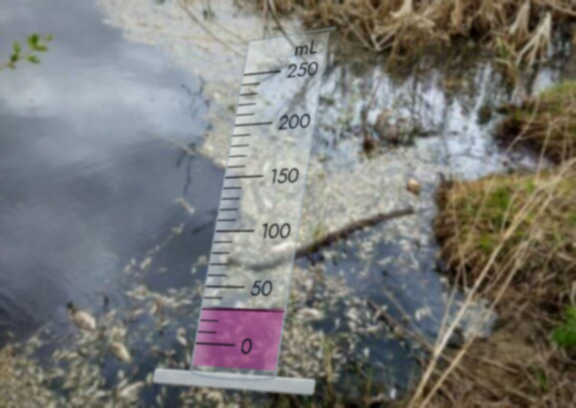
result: 30 mL
